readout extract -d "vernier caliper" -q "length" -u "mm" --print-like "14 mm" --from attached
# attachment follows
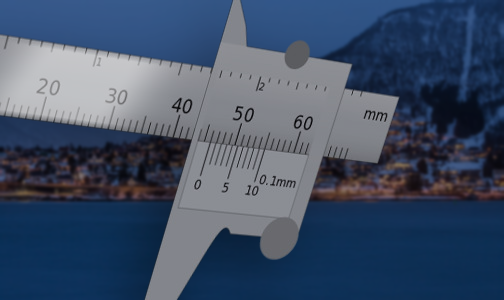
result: 46.0 mm
